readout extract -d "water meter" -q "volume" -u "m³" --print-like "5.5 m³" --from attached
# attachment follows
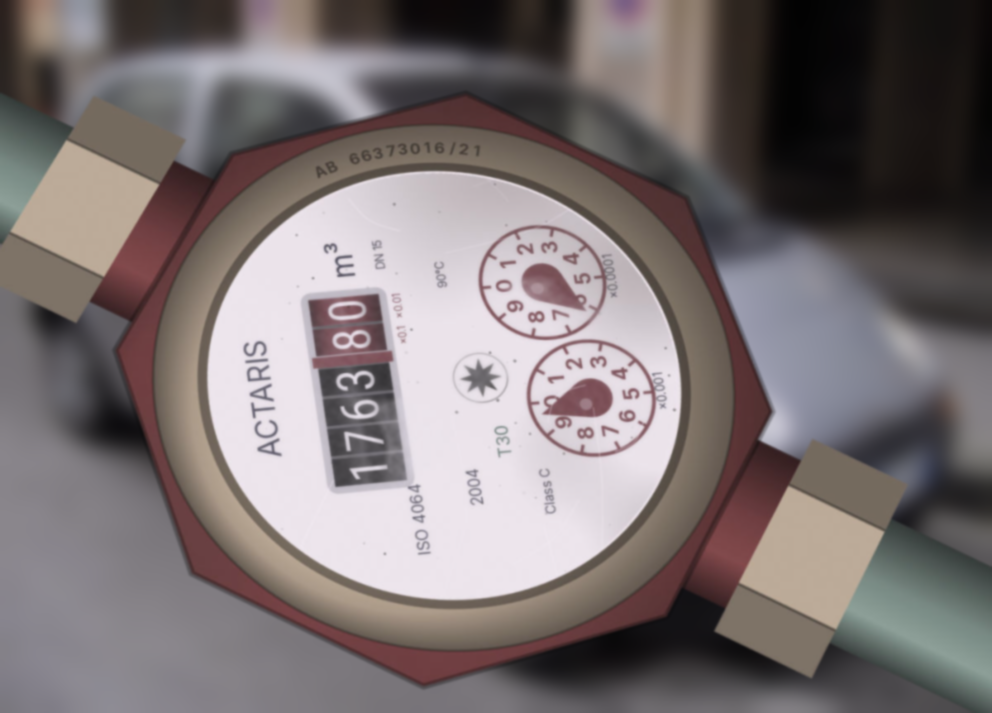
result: 1763.7996 m³
